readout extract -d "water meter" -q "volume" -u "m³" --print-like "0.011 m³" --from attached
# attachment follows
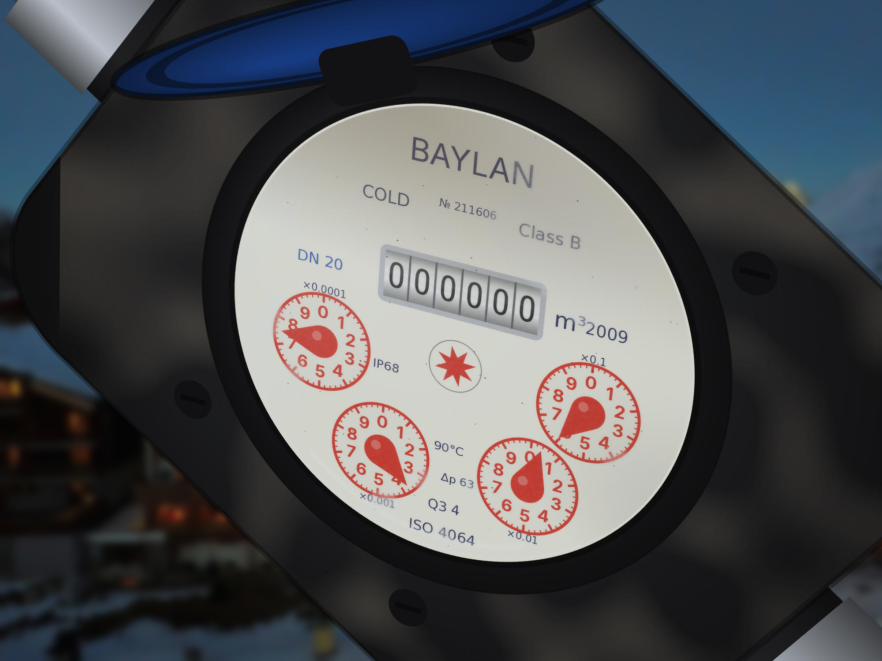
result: 0.6037 m³
